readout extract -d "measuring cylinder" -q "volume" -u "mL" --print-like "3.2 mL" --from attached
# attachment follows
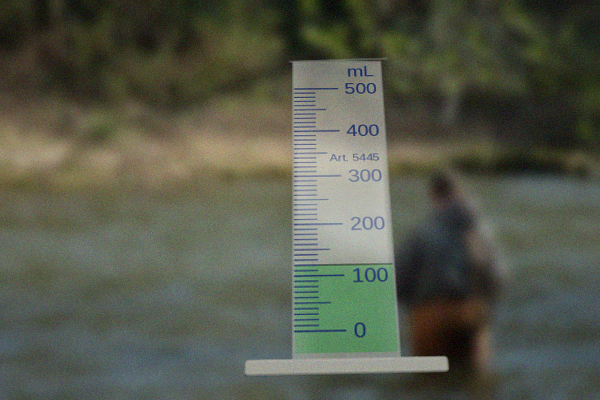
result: 120 mL
